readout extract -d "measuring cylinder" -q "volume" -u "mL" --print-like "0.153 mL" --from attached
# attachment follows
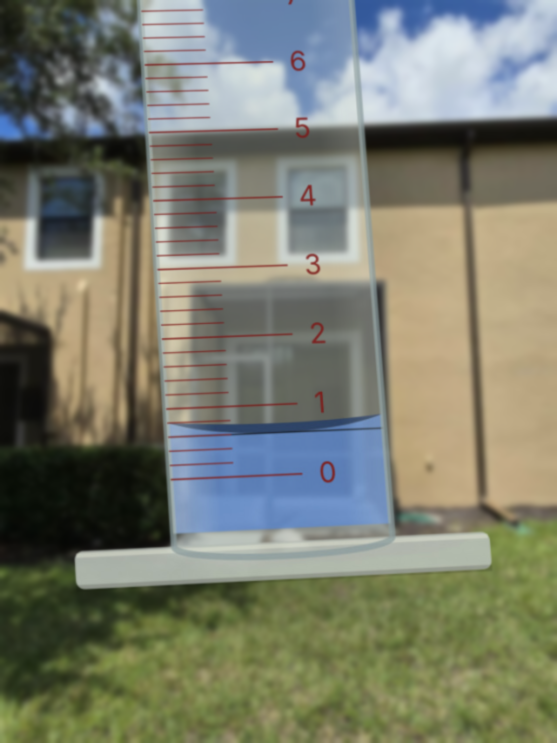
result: 0.6 mL
